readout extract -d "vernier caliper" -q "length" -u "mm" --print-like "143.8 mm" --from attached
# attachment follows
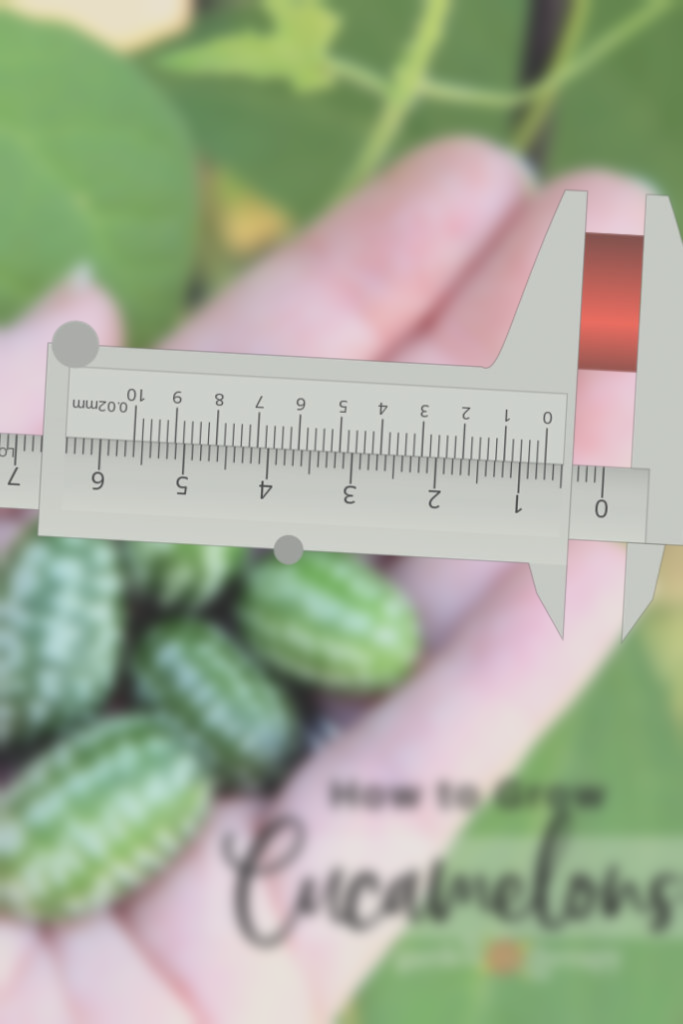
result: 7.0 mm
